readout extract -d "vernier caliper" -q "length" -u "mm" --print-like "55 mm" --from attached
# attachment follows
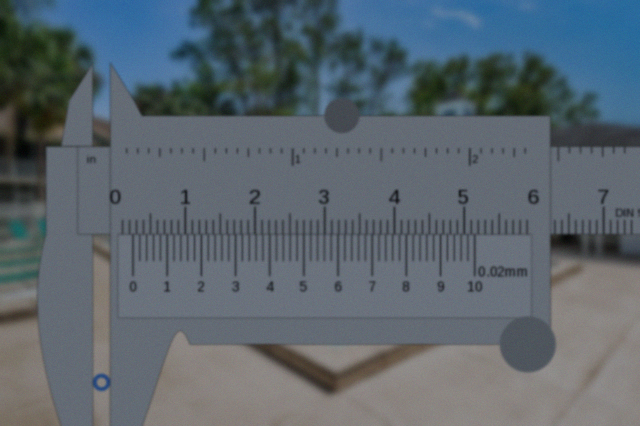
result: 2.5 mm
